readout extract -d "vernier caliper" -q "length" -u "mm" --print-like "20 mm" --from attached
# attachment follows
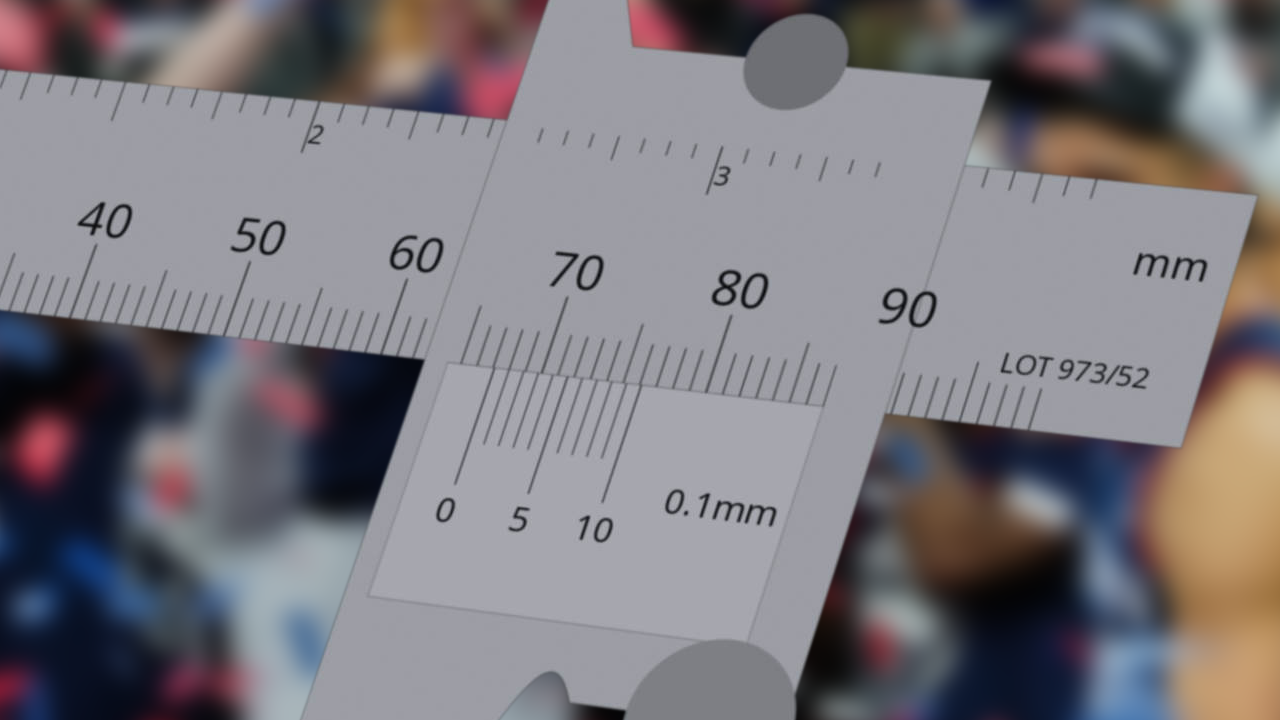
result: 67.1 mm
